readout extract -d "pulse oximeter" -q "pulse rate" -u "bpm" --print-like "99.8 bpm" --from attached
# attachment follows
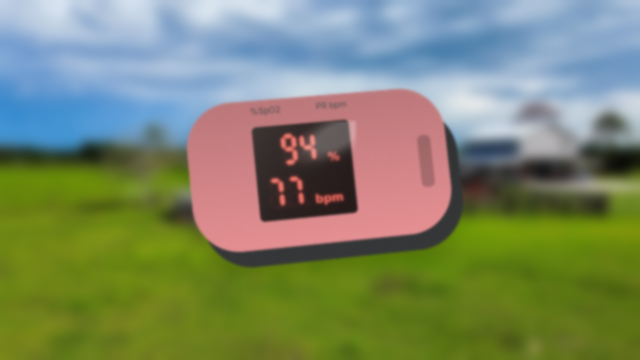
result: 77 bpm
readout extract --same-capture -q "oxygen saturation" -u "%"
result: 94 %
